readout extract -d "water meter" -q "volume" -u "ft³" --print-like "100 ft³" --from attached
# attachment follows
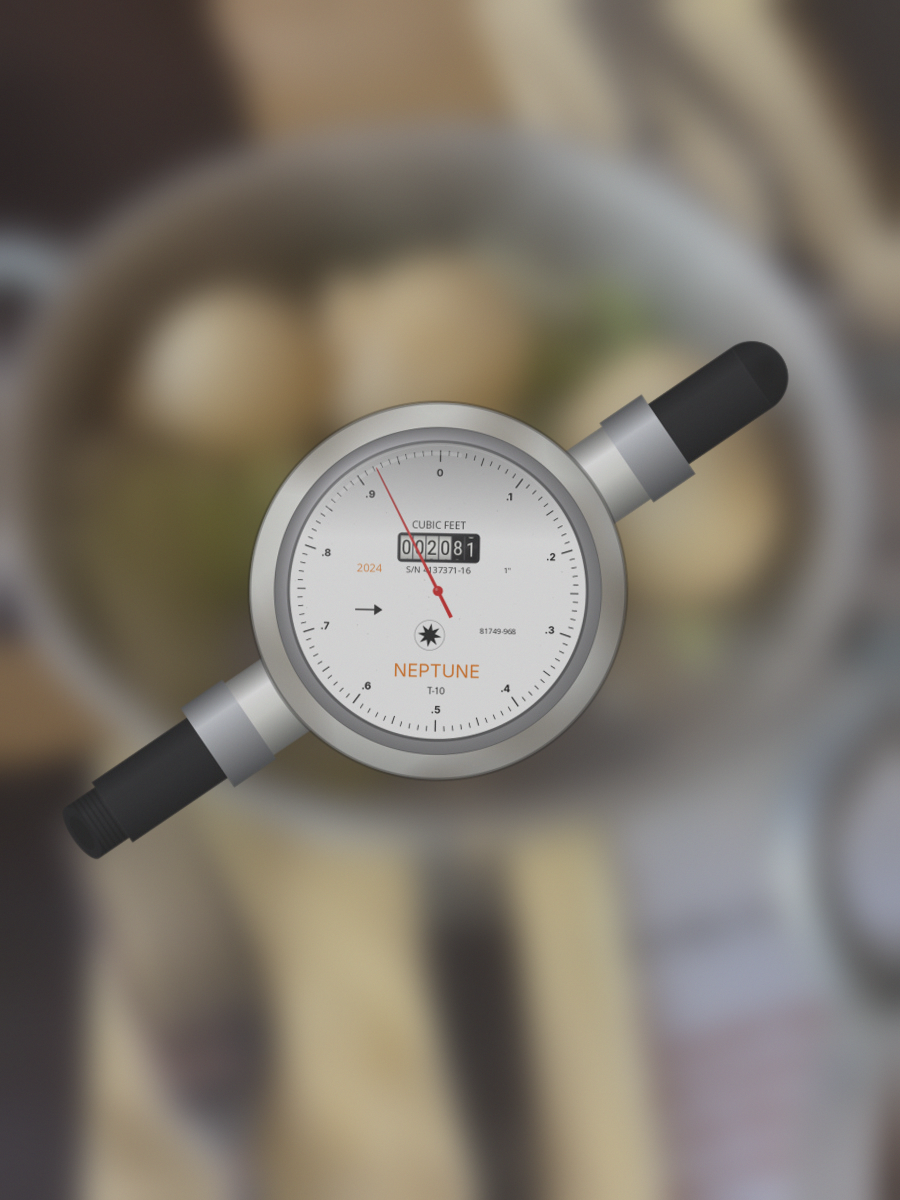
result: 2080.92 ft³
